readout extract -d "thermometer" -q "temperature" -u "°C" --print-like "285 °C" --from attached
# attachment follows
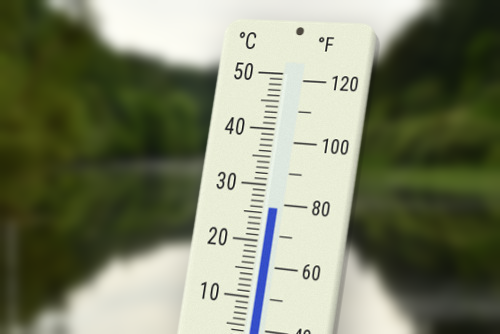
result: 26 °C
